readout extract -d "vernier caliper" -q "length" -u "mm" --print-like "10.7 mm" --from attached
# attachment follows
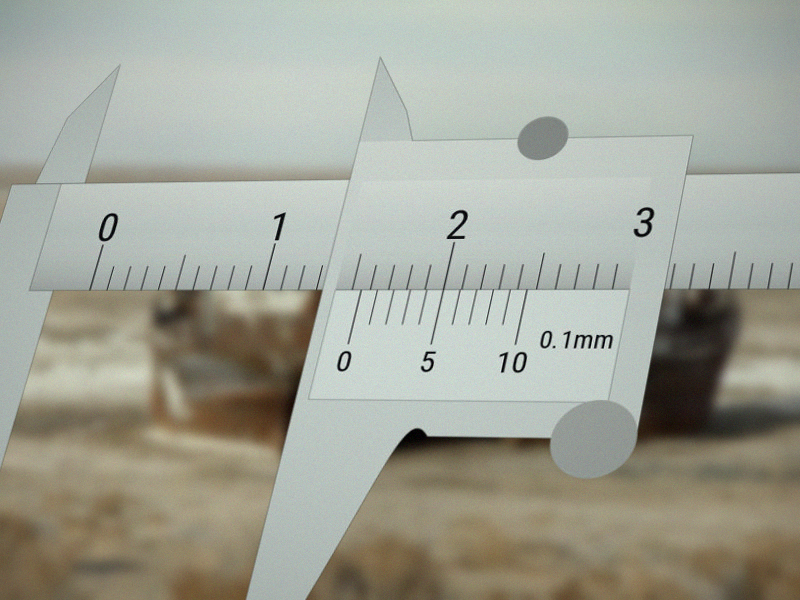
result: 15.5 mm
